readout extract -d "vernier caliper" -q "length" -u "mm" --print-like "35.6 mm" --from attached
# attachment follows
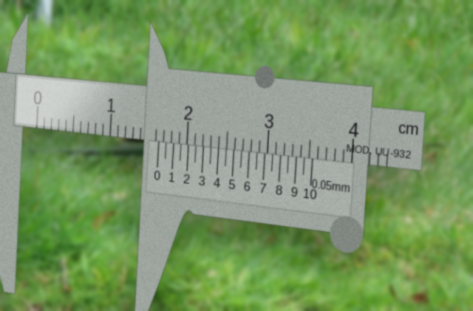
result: 16.4 mm
